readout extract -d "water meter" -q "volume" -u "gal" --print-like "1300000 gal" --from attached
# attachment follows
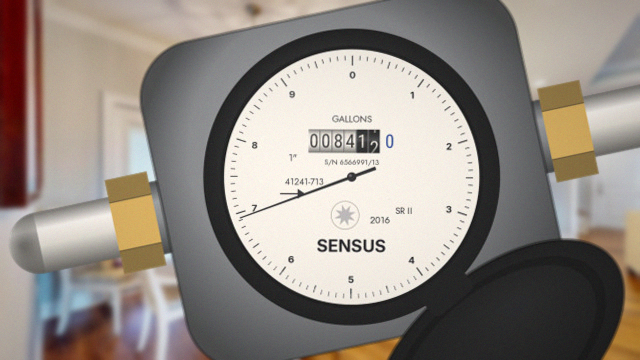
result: 84116.9 gal
